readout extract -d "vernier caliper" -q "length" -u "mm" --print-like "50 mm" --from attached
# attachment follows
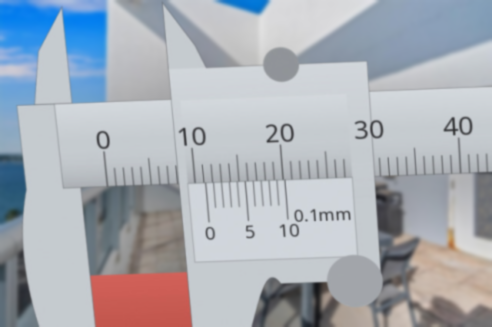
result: 11.2 mm
